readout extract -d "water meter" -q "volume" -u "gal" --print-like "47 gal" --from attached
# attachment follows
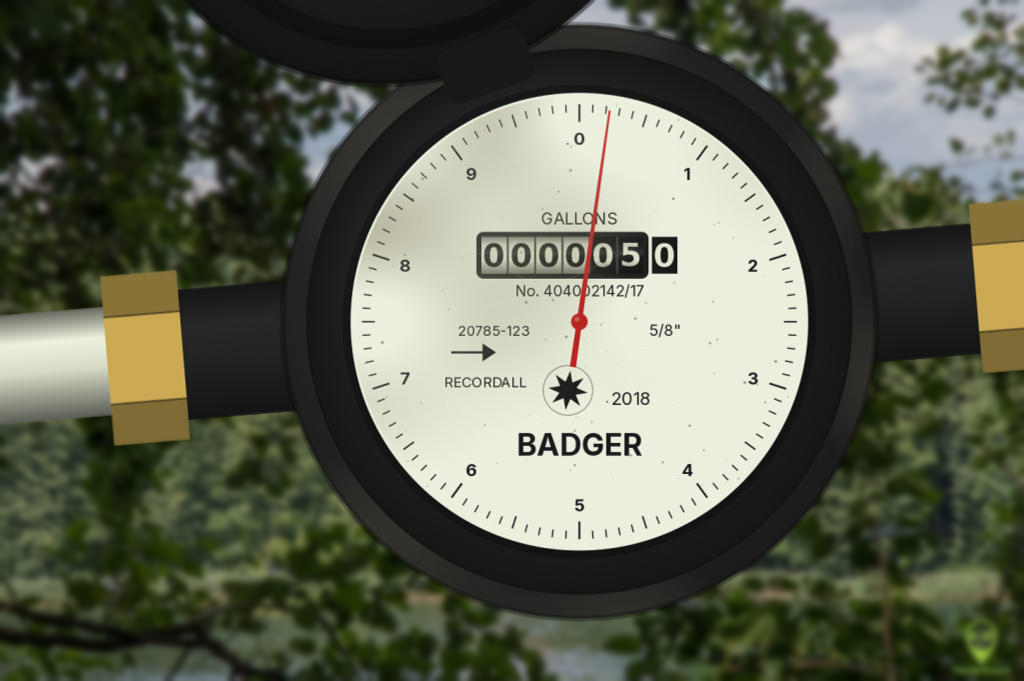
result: 50.2 gal
